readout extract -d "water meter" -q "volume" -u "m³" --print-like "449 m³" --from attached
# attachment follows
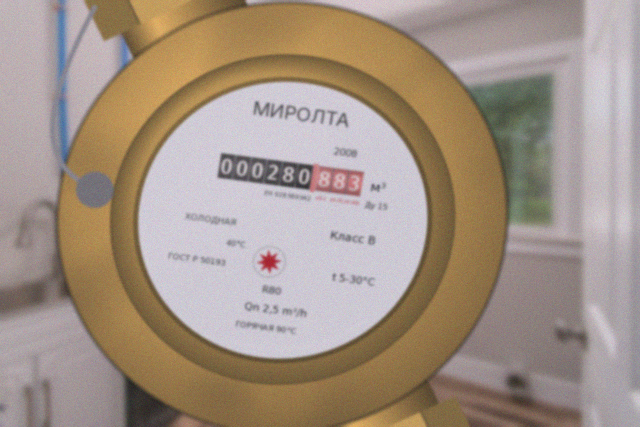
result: 280.883 m³
